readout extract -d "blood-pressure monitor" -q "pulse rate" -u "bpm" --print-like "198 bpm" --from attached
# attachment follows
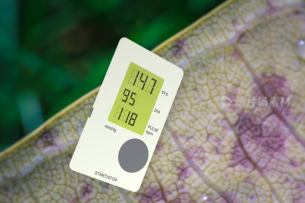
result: 118 bpm
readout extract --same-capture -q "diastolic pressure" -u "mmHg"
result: 95 mmHg
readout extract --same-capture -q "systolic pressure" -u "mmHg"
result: 147 mmHg
